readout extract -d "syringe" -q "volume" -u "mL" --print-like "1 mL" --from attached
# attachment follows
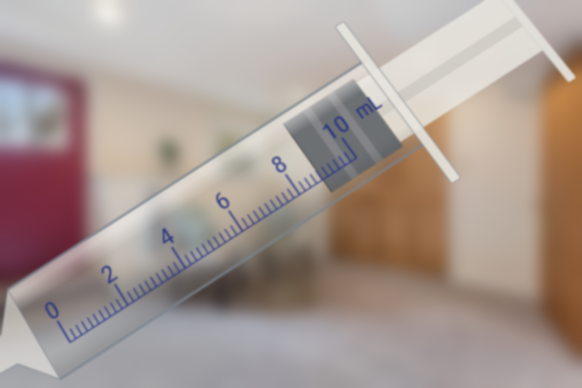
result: 8.8 mL
